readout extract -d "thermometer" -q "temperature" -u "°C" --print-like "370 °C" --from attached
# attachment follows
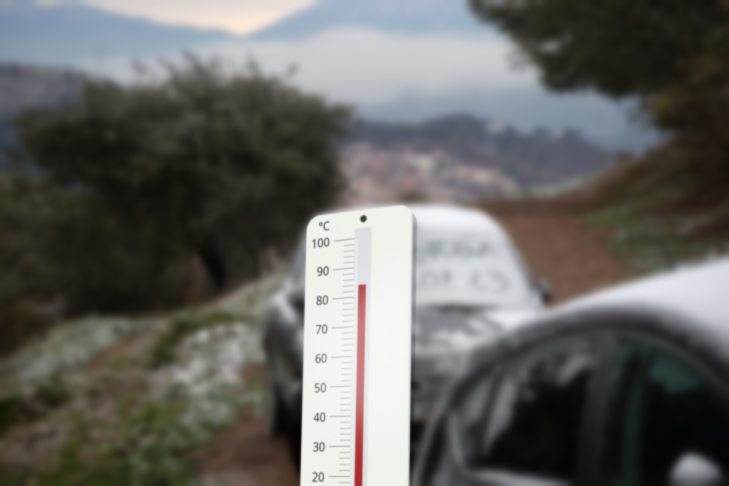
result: 84 °C
